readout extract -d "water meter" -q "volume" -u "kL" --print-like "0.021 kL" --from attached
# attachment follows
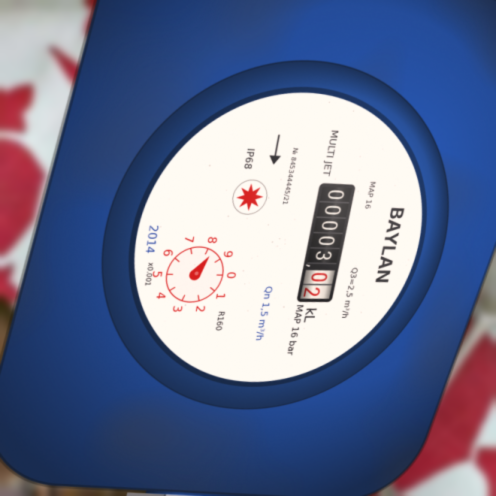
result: 3.018 kL
